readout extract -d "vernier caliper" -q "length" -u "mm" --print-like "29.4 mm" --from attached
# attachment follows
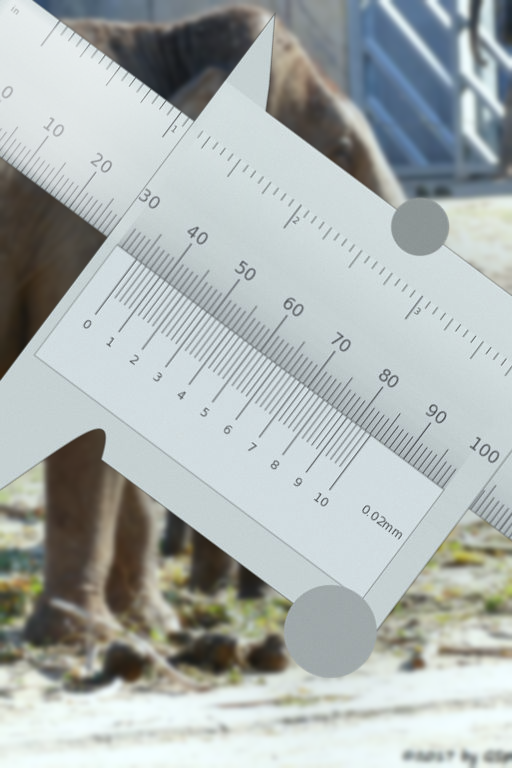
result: 34.2 mm
